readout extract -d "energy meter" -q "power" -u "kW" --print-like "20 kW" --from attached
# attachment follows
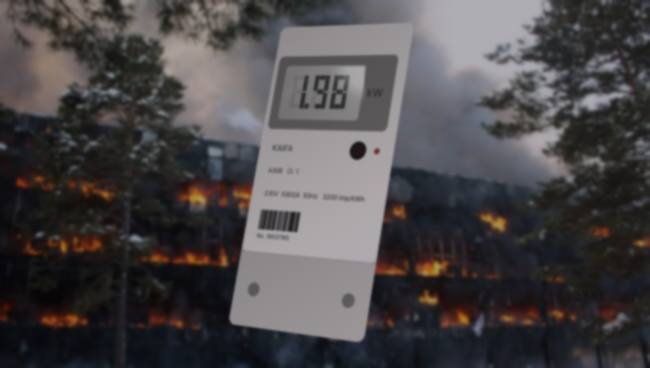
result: 1.98 kW
